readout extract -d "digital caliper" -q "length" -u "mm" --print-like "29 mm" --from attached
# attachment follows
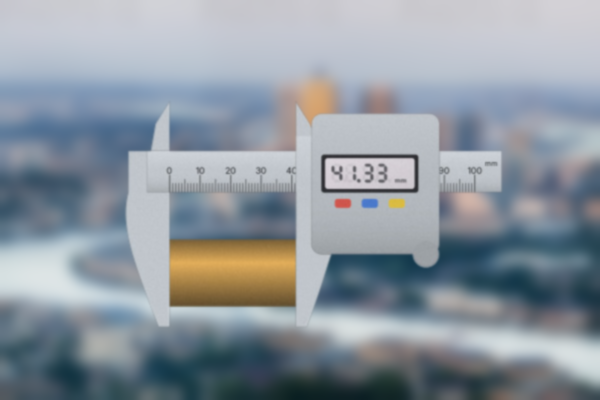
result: 41.33 mm
